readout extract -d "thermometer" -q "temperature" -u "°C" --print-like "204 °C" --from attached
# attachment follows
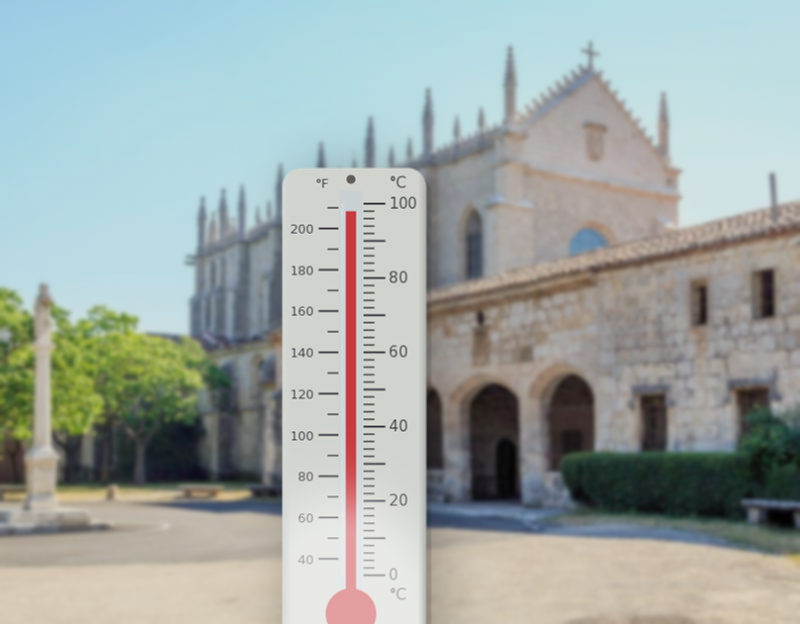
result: 98 °C
